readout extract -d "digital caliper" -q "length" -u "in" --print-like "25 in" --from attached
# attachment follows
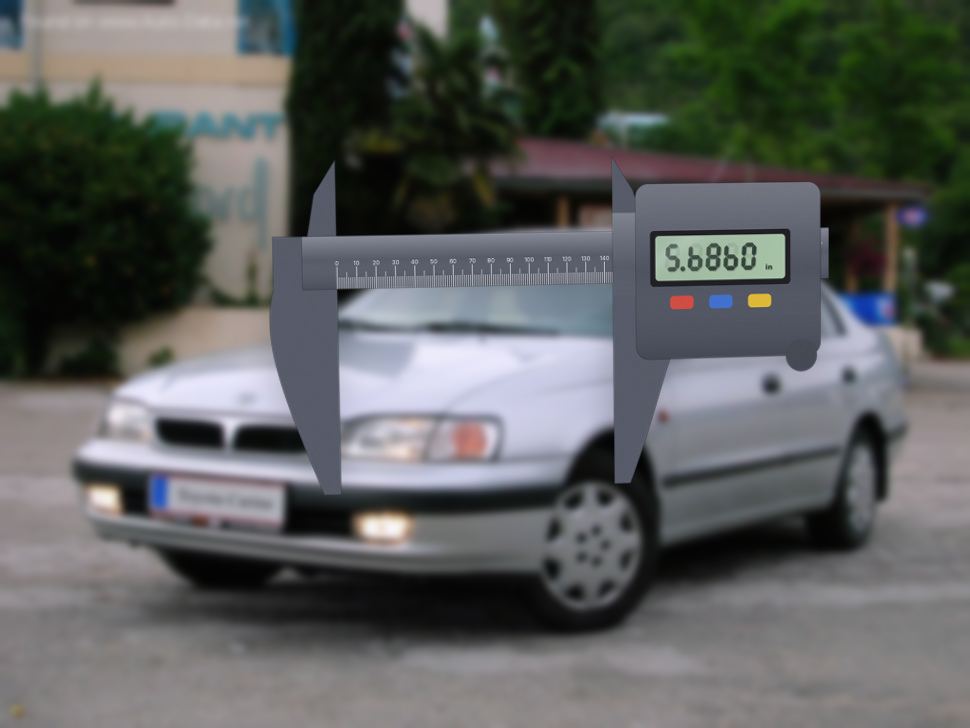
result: 5.6860 in
